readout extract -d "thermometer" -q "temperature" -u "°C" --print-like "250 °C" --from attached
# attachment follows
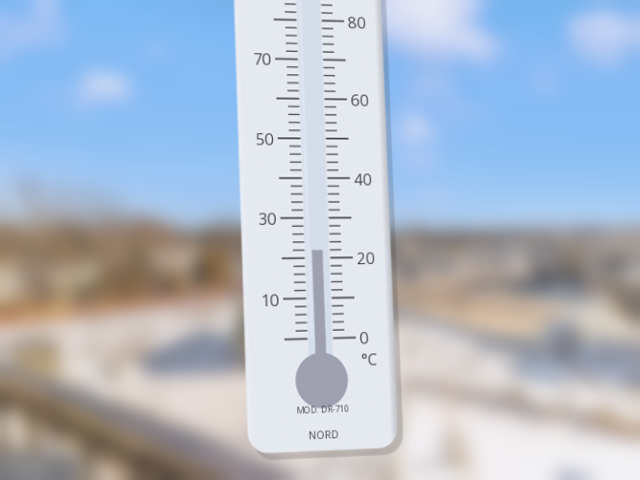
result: 22 °C
